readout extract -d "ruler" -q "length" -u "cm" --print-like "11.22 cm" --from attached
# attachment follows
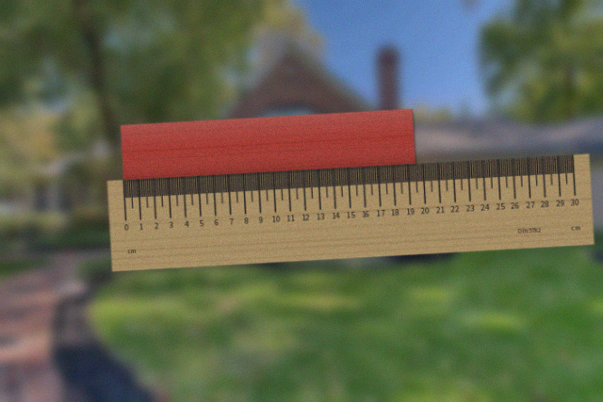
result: 19.5 cm
